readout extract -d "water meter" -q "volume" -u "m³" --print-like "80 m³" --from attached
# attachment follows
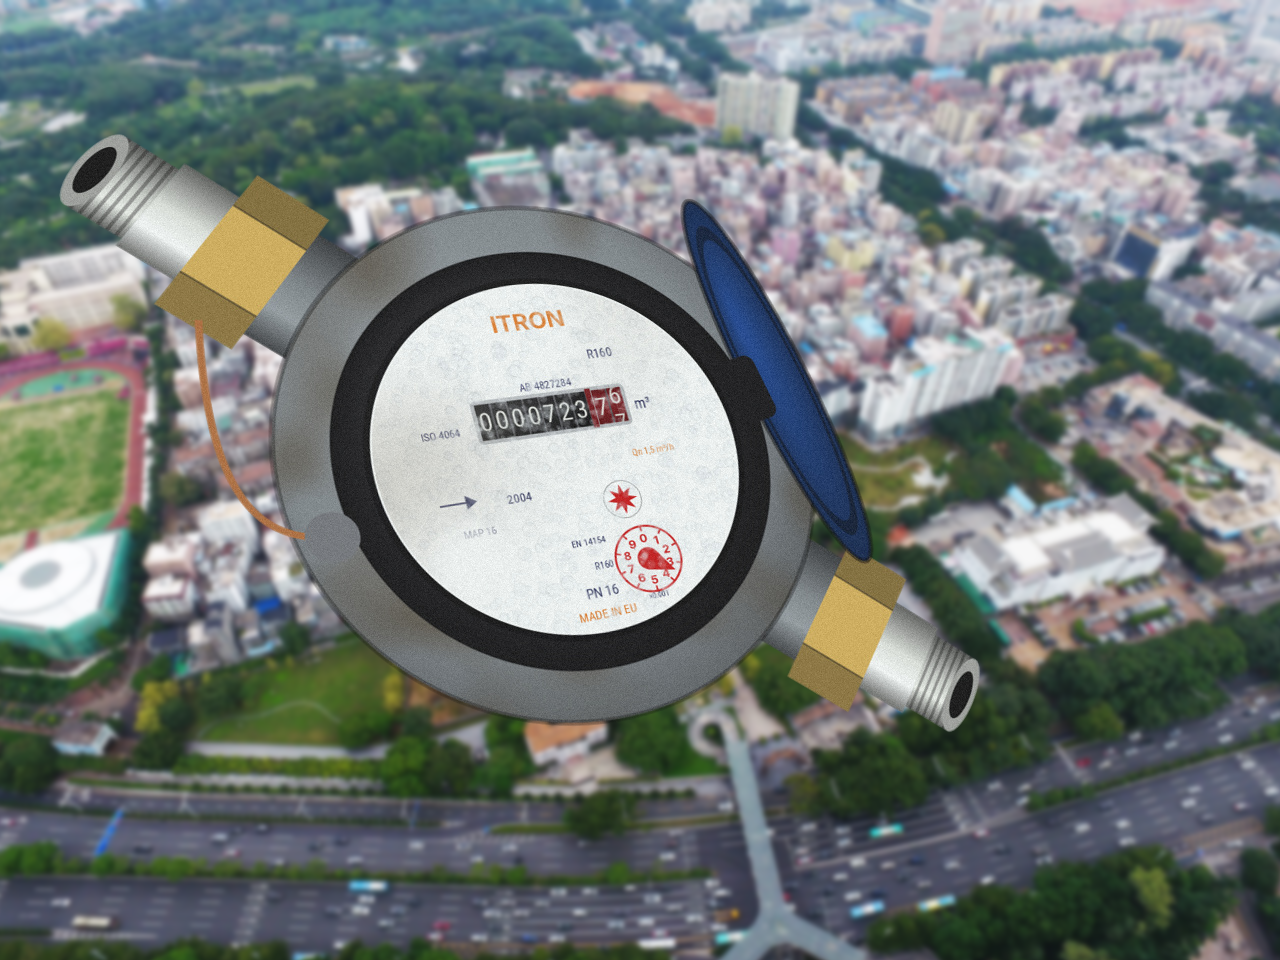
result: 723.763 m³
